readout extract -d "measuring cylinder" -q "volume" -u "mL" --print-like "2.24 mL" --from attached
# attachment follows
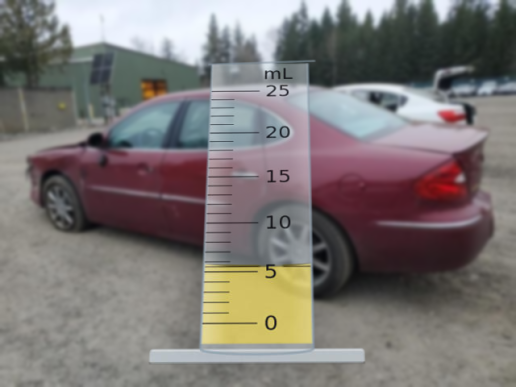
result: 5.5 mL
